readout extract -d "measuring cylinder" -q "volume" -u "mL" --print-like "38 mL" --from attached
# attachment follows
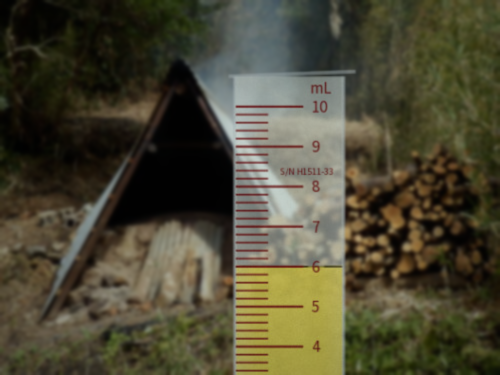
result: 6 mL
